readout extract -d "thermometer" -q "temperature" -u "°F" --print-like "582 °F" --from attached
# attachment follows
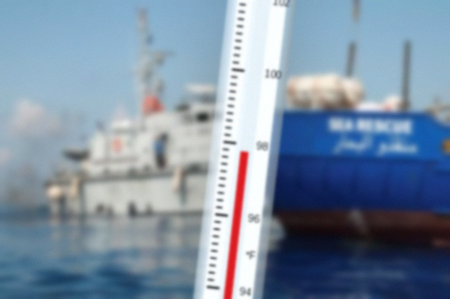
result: 97.8 °F
